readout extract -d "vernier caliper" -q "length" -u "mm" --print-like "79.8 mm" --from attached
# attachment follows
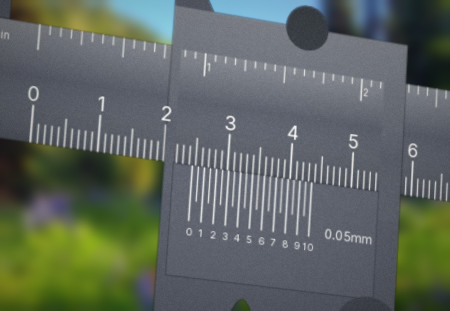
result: 24.5 mm
